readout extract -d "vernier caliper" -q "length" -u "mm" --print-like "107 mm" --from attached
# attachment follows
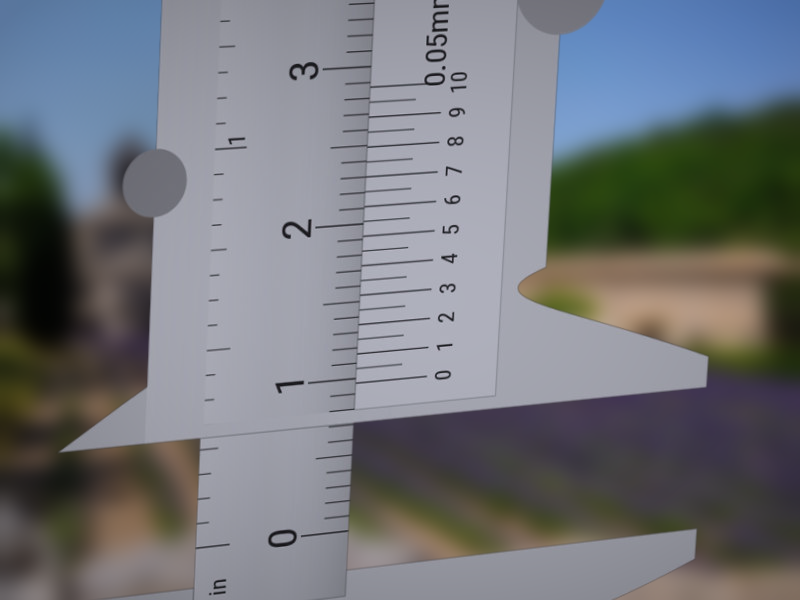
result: 9.7 mm
